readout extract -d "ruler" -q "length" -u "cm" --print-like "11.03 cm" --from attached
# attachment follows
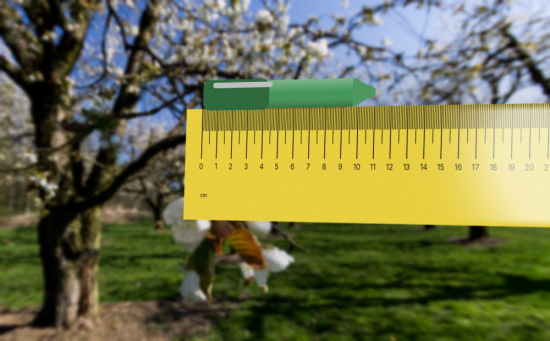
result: 11.5 cm
